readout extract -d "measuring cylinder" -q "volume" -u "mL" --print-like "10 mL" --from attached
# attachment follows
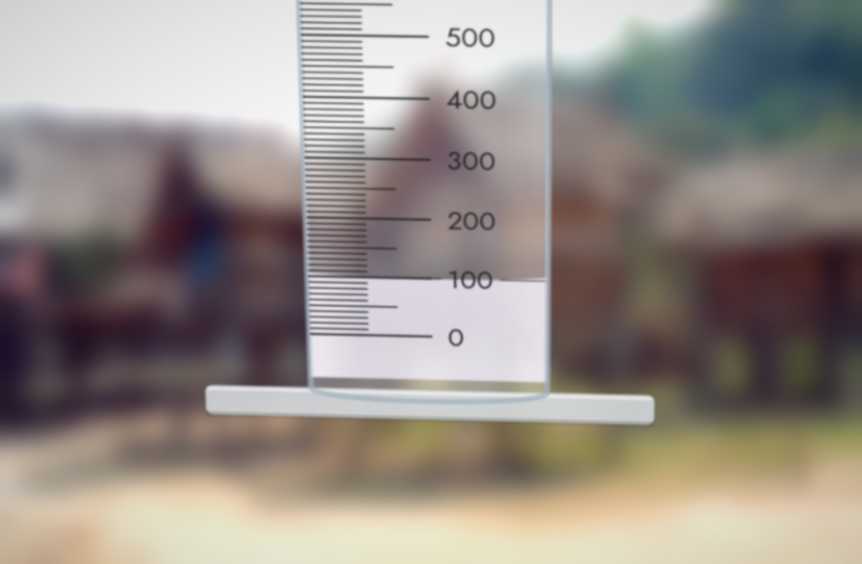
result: 100 mL
